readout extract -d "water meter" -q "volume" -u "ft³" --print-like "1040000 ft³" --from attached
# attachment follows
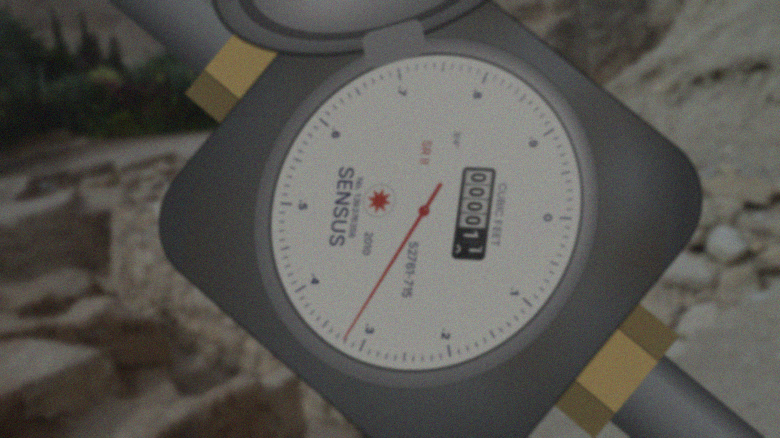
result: 11.32 ft³
